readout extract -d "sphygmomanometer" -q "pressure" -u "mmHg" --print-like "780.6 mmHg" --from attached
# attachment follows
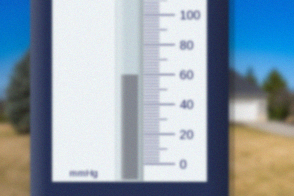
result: 60 mmHg
